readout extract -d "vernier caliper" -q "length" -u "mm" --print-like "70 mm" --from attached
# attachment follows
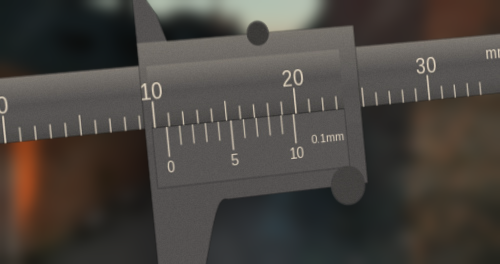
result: 10.8 mm
